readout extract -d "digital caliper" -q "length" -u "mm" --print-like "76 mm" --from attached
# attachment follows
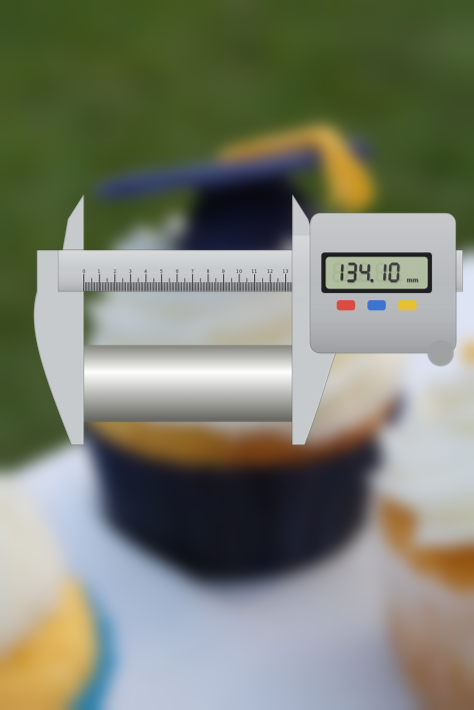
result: 134.10 mm
